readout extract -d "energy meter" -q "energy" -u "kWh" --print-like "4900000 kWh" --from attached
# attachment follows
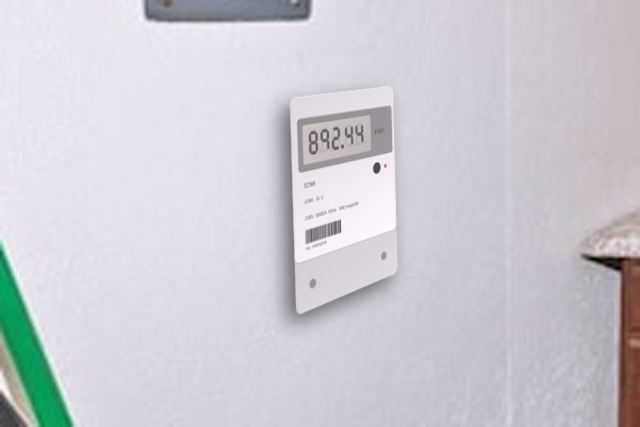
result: 892.44 kWh
